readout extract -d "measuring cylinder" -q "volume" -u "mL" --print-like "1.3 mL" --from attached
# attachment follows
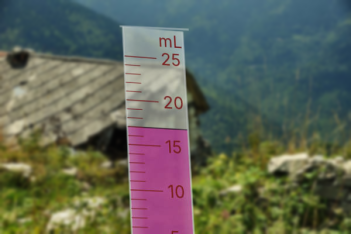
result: 17 mL
